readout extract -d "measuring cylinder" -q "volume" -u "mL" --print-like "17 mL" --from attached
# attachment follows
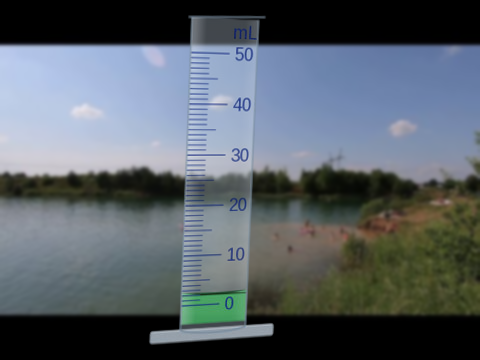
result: 2 mL
